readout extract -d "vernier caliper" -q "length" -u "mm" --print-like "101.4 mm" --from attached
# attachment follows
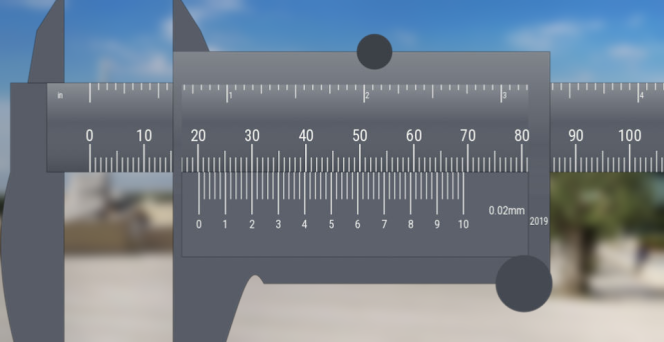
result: 20.2 mm
